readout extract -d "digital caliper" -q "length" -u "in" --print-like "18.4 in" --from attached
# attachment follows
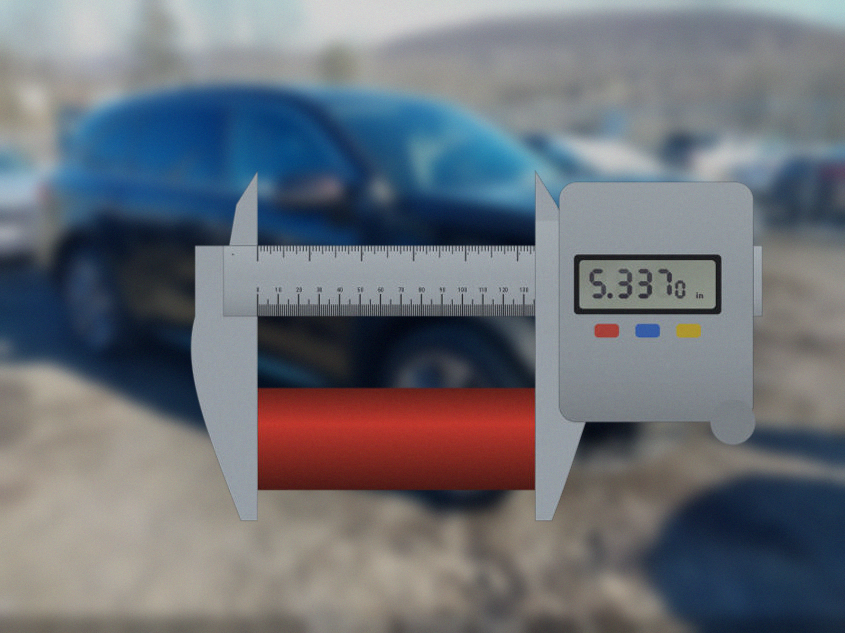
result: 5.3370 in
